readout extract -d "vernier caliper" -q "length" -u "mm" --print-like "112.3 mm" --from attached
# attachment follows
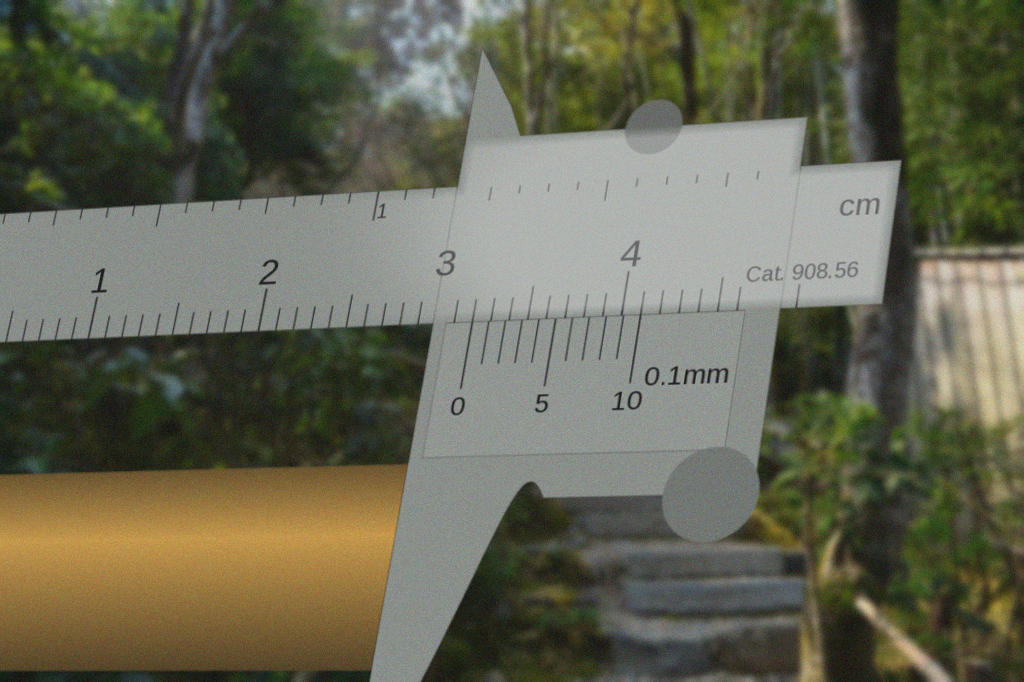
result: 32.0 mm
